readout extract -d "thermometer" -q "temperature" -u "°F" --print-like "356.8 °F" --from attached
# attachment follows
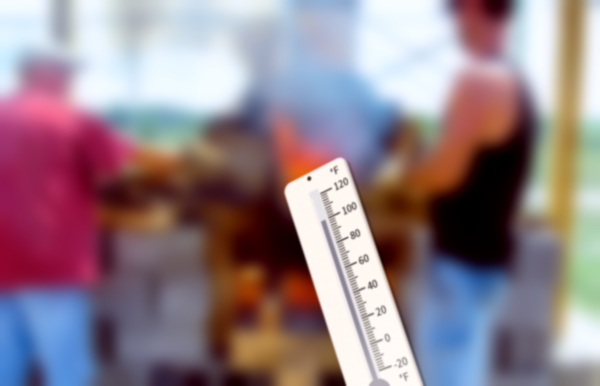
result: 100 °F
